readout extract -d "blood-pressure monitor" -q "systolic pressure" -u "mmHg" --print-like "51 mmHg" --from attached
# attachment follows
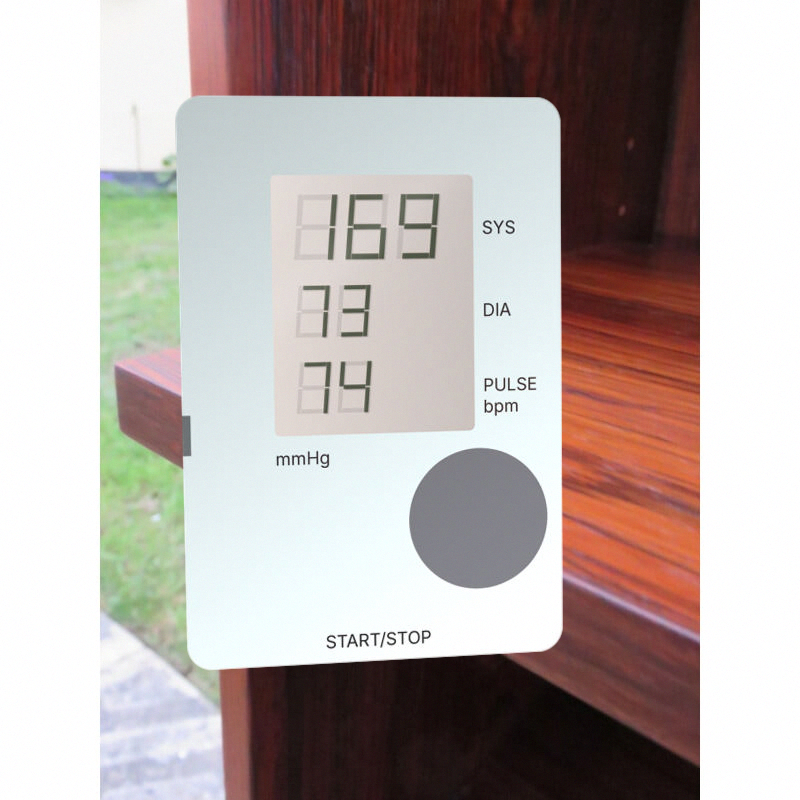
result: 169 mmHg
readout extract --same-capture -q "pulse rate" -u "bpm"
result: 74 bpm
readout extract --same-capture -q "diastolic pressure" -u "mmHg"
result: 73 mmHg
